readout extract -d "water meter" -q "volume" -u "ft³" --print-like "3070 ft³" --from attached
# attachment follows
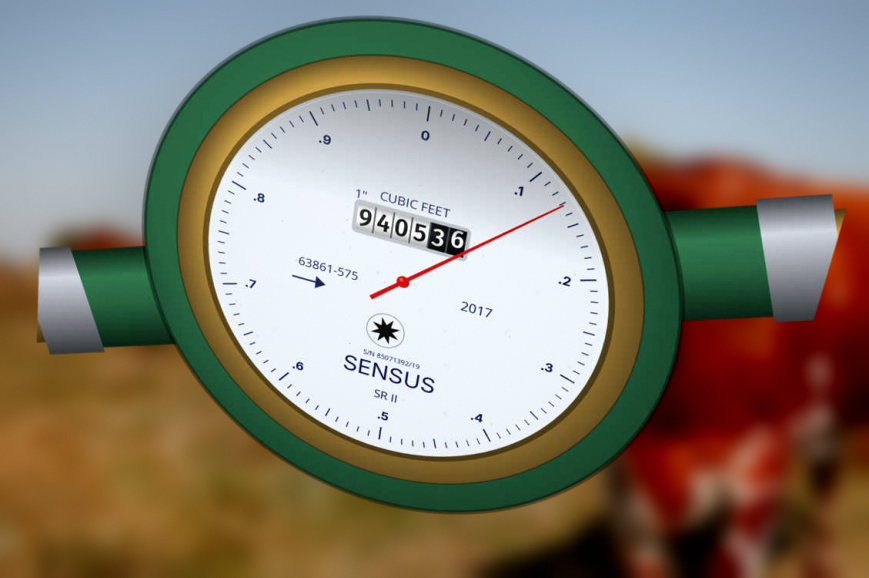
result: 940536.13 ft³
